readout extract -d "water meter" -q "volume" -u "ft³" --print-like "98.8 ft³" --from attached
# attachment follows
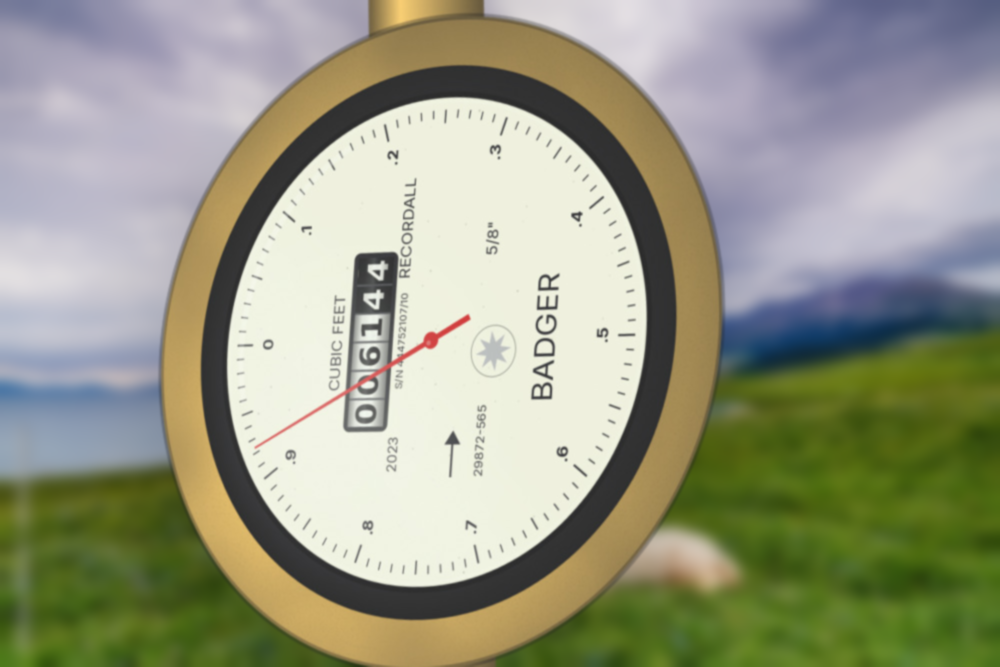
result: 6143.92 ft³
